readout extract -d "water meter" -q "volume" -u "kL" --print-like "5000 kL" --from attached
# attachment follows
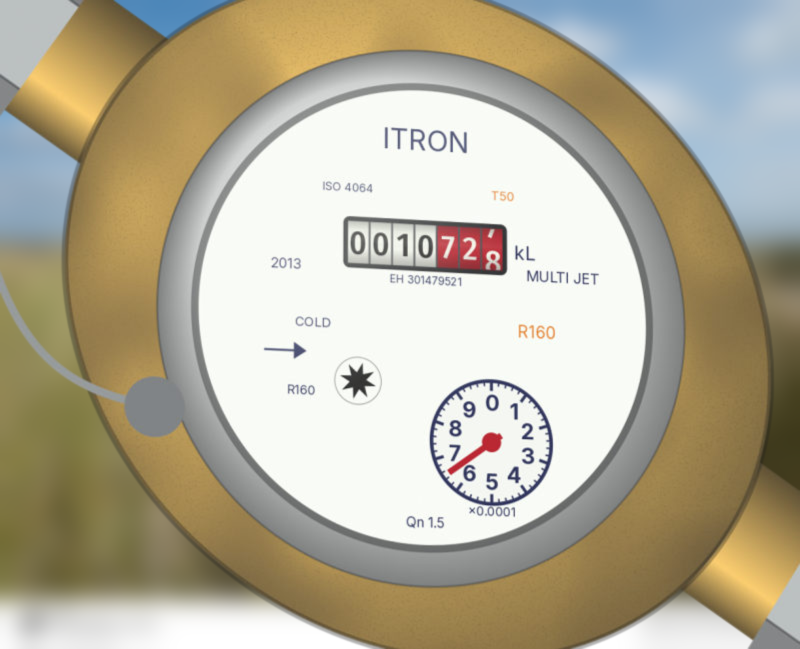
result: 10.7276 kL
